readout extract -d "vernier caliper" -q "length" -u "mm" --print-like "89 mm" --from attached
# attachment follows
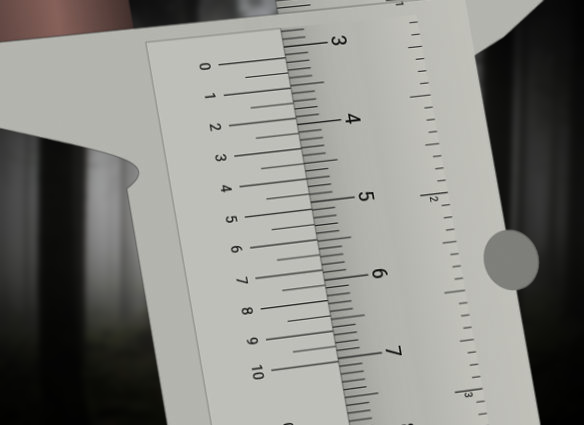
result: 31.4 mm
